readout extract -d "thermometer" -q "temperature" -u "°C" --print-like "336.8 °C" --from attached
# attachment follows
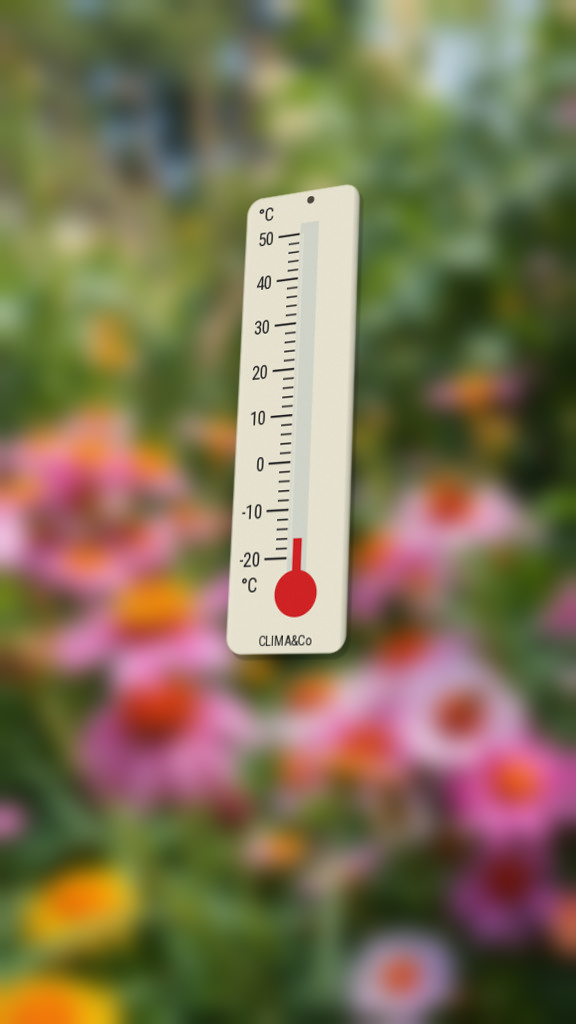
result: -16 °C
